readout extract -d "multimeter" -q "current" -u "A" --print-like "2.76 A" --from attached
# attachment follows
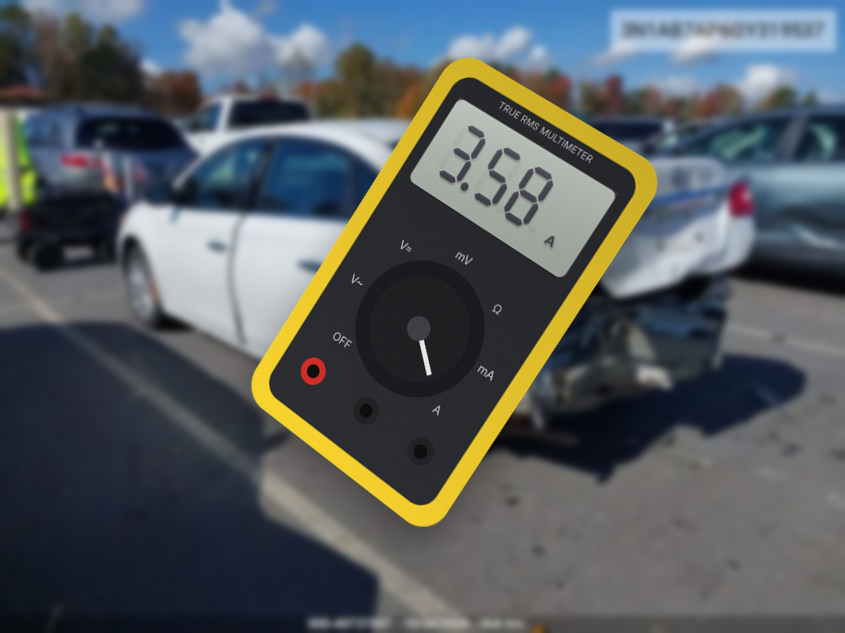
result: 3.58 A
